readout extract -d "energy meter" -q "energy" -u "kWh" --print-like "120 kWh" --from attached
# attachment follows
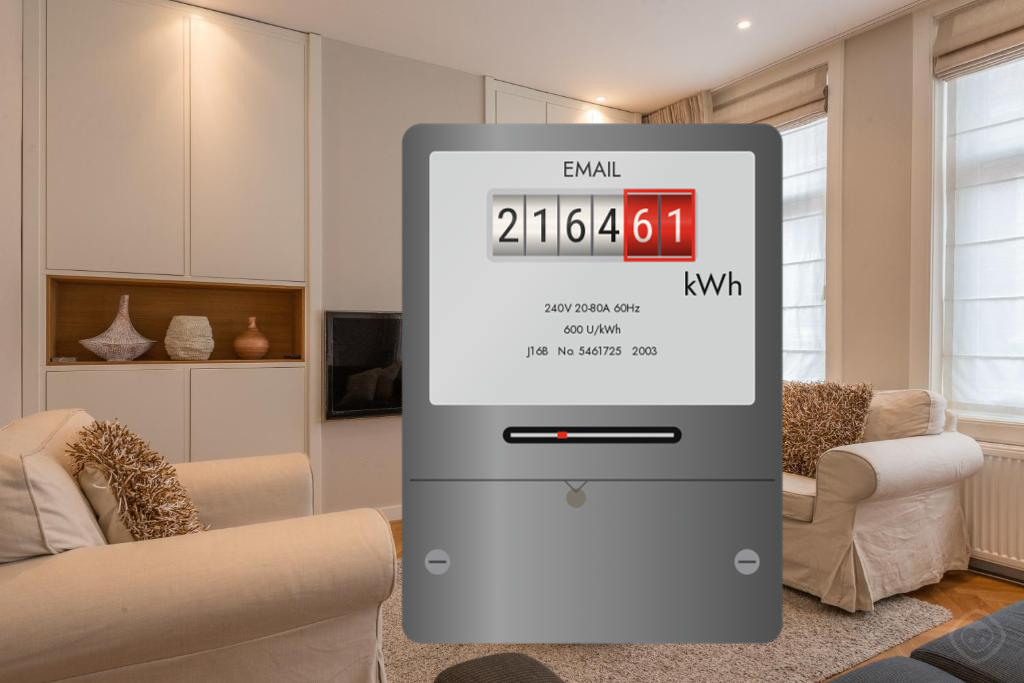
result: 2164.61 kWh
